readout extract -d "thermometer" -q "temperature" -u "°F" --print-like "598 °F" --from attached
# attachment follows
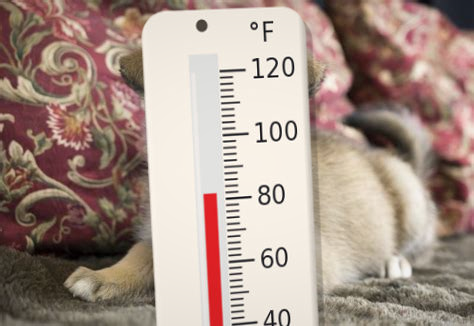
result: 82 °F
